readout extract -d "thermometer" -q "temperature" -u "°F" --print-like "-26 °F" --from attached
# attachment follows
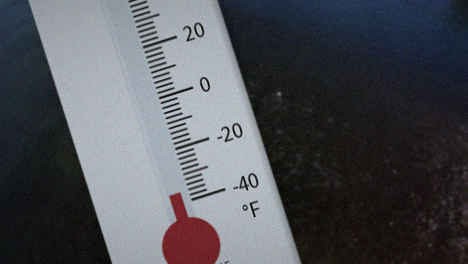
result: -36 °F
